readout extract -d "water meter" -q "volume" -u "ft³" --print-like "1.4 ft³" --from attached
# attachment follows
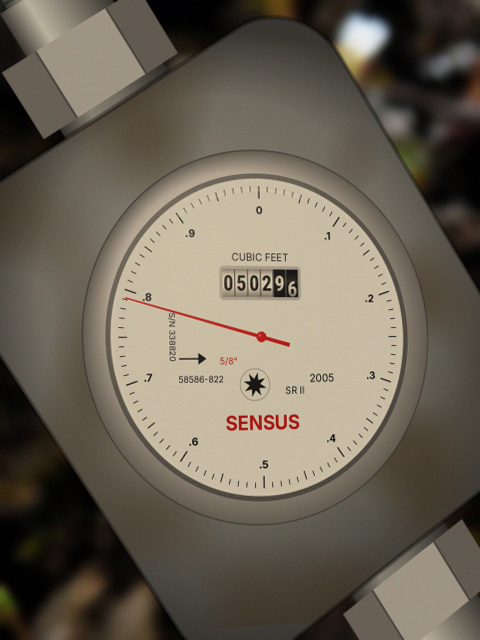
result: 50295.79 ft³
